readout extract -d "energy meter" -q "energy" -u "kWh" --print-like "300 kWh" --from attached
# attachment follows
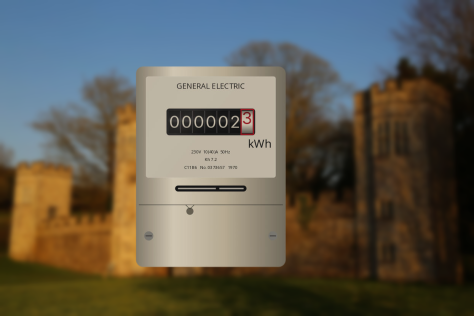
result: 2.3 kWh
